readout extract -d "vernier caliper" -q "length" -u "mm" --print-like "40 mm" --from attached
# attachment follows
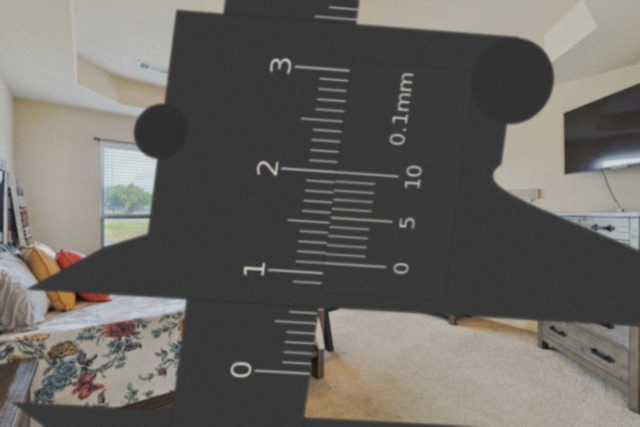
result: 11.0 mm
